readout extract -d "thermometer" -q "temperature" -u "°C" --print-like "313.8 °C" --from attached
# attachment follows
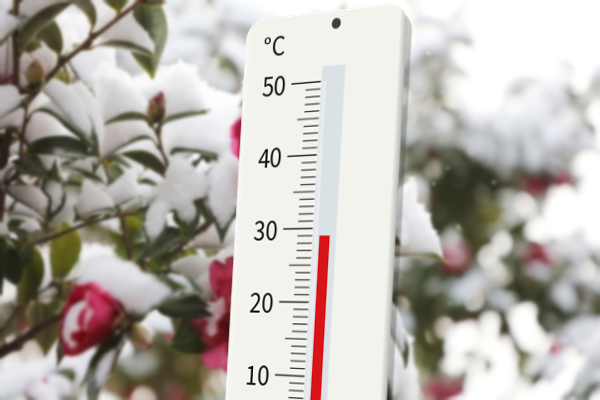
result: 29 °C
